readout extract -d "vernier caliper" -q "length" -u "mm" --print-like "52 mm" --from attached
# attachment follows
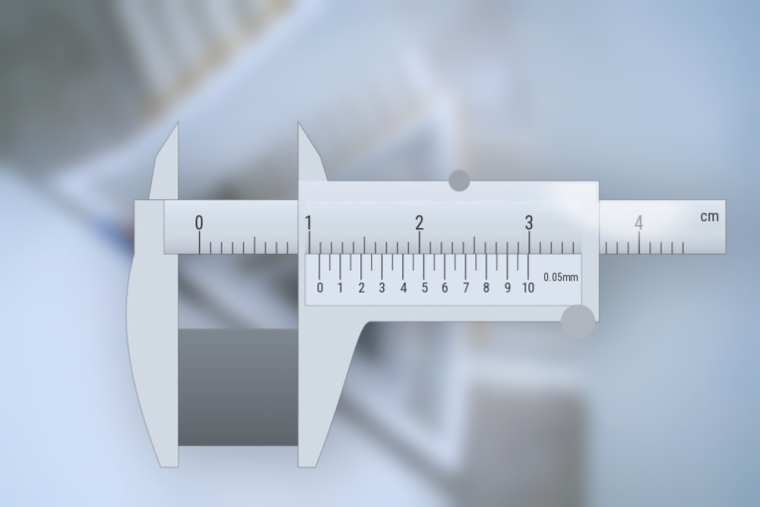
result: 10.9 mm
